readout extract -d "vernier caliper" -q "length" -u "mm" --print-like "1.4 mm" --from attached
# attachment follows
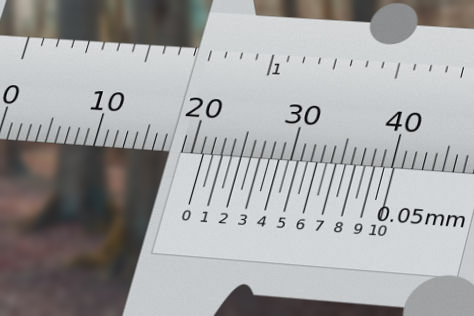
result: 21.2 mm
